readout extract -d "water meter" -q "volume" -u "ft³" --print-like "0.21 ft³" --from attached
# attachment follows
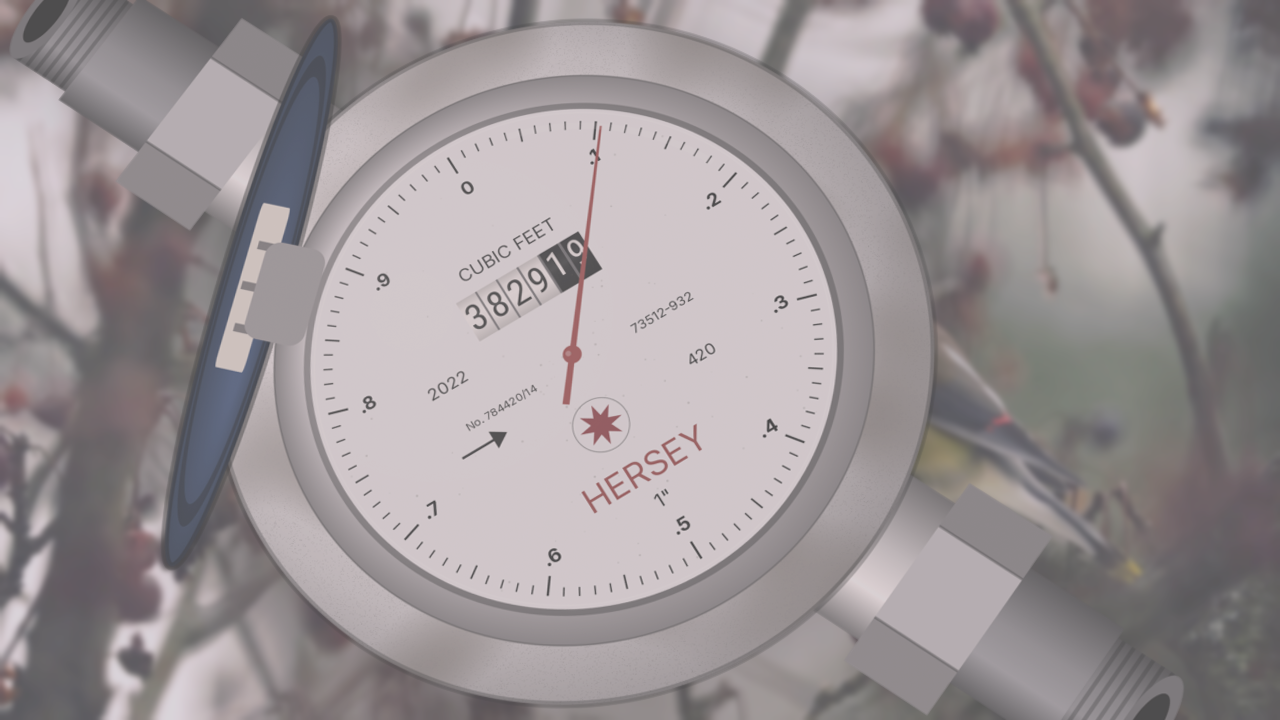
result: 382919.10 ft³
